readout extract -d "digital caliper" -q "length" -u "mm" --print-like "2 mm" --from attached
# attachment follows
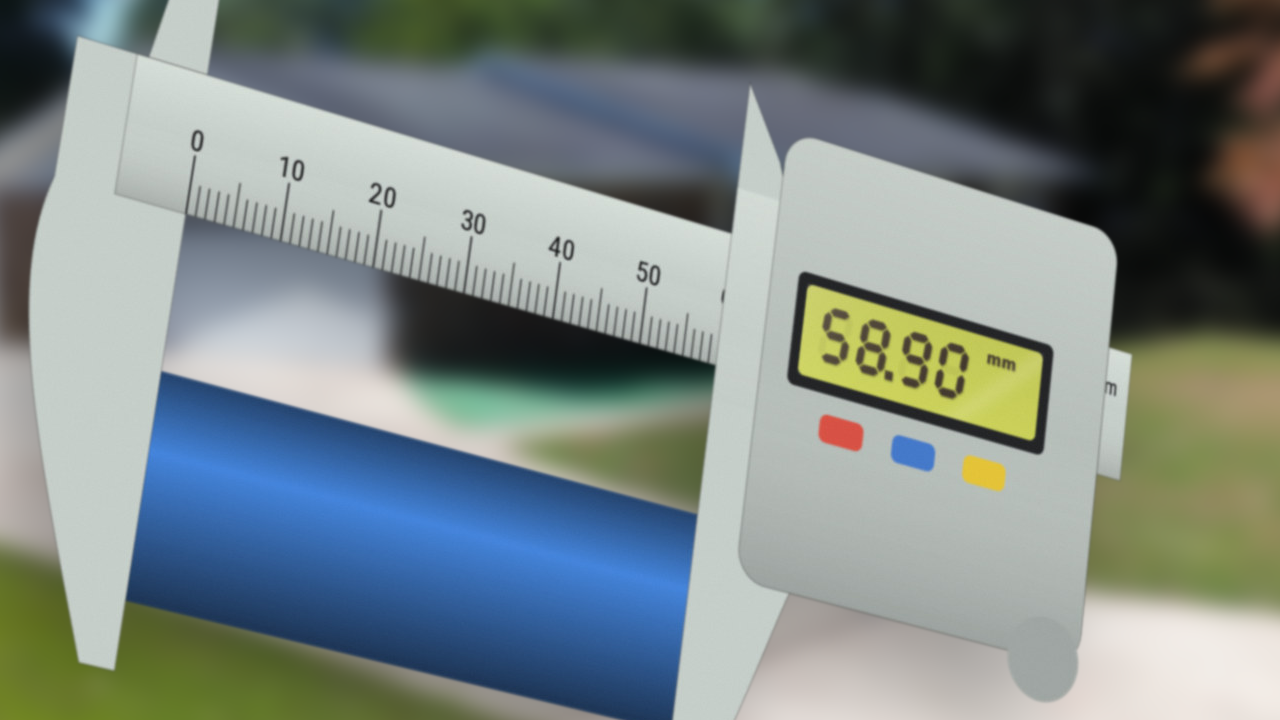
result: 58.90 mm
